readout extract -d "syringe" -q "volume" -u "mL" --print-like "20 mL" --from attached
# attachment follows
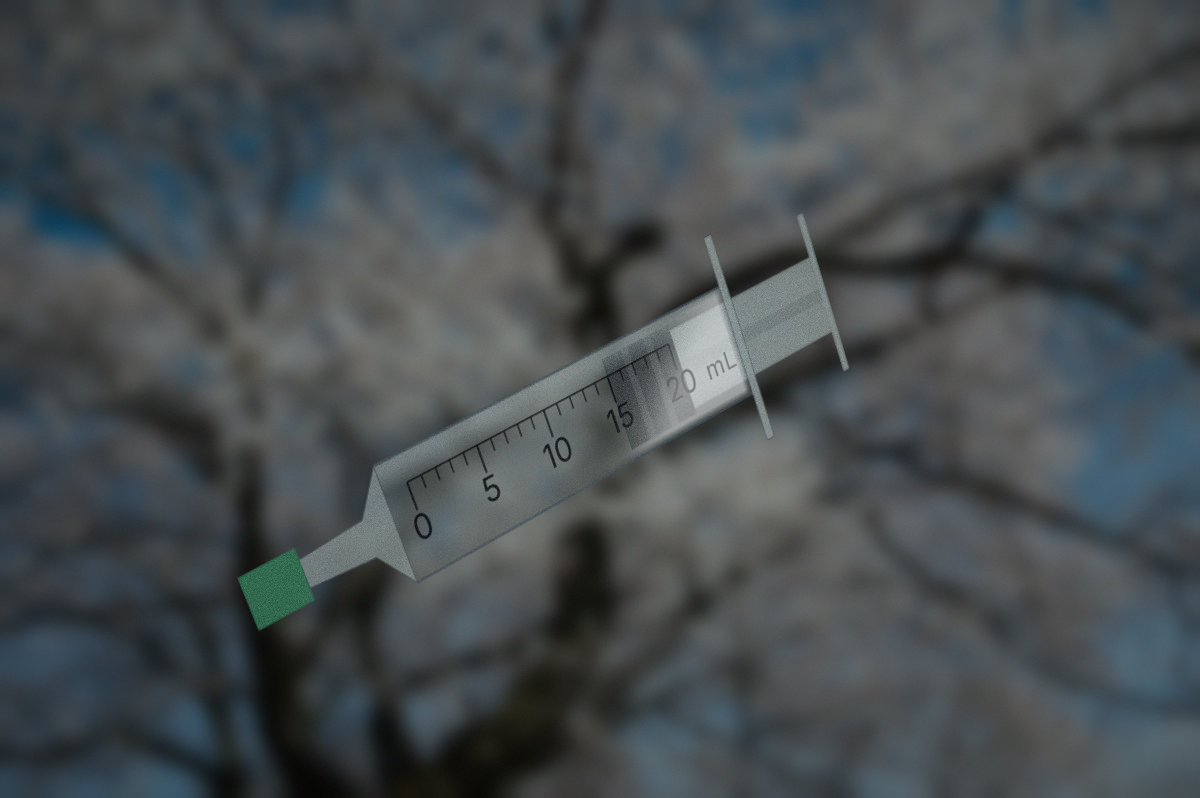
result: 15 mL
